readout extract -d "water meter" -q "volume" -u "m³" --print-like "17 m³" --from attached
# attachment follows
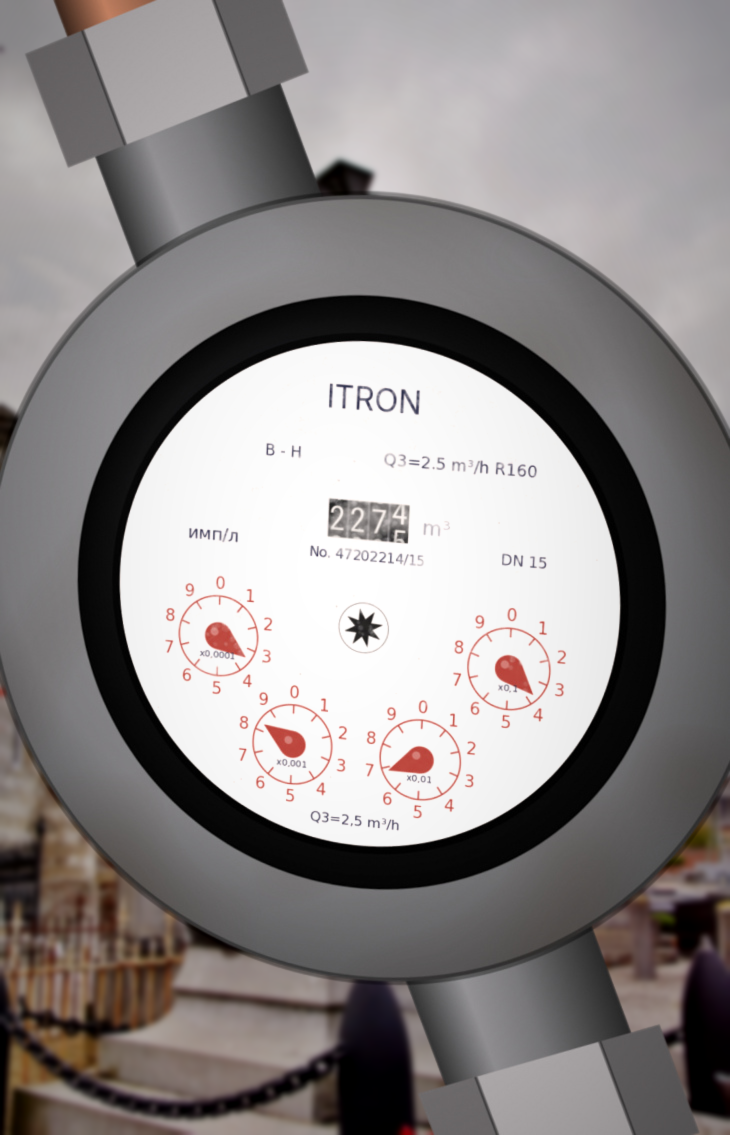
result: 2274.3683 m³
